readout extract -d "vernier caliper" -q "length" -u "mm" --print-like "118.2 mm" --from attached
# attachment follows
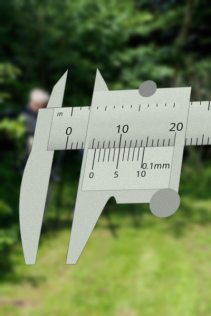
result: 5.6 mm
